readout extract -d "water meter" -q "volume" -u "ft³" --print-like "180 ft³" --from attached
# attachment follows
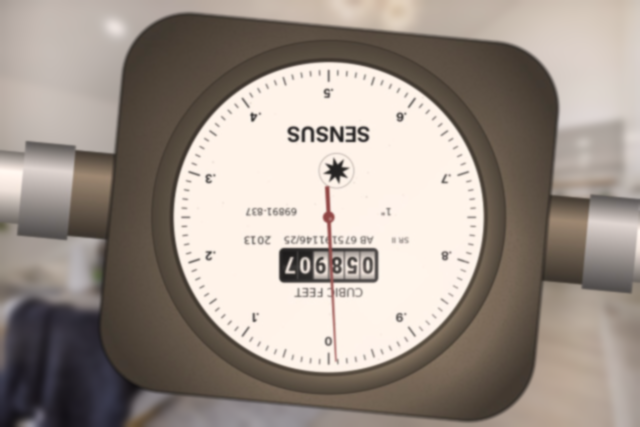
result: 58906.99 ft³
